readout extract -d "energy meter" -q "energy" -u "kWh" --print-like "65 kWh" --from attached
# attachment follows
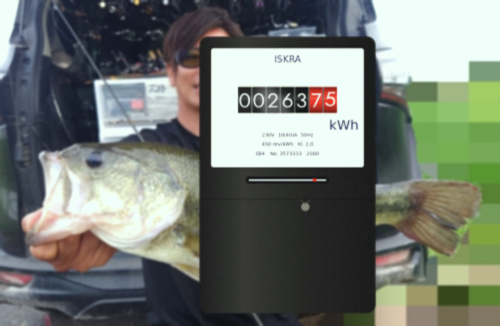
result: 263.75 kWh
